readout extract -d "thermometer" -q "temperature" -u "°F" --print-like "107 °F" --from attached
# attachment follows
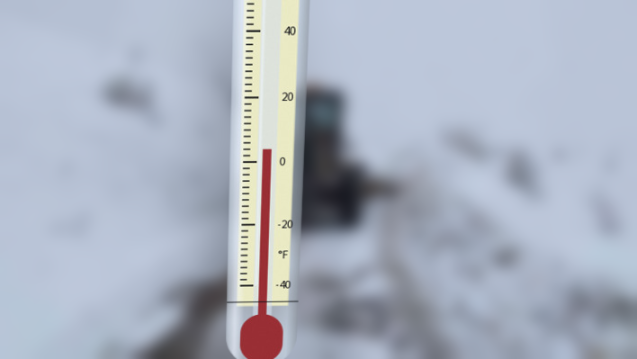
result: 4 °F
